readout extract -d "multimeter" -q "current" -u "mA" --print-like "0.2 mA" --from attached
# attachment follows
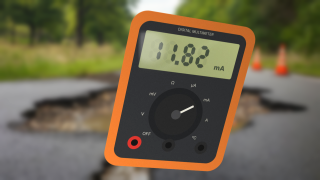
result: 11.82 mA
